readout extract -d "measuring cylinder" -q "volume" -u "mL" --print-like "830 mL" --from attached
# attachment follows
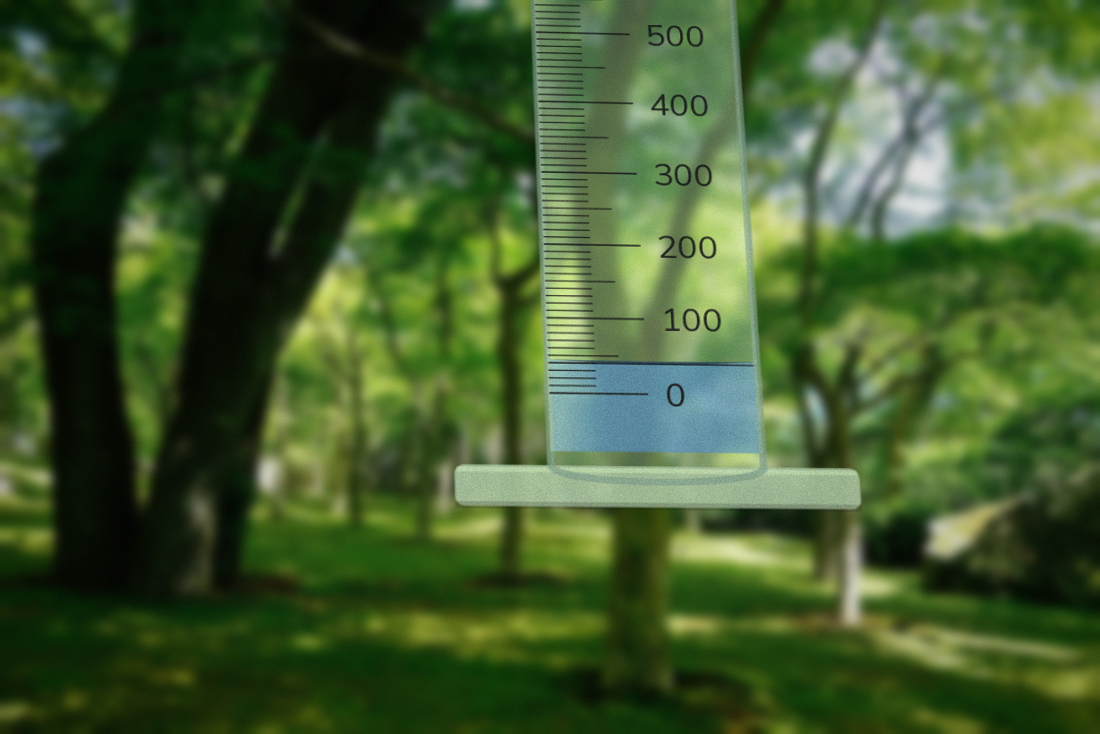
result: 40 mL
